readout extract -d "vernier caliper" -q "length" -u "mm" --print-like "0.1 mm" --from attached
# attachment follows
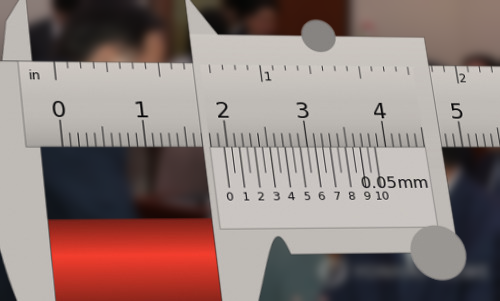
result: 19.6 mm
